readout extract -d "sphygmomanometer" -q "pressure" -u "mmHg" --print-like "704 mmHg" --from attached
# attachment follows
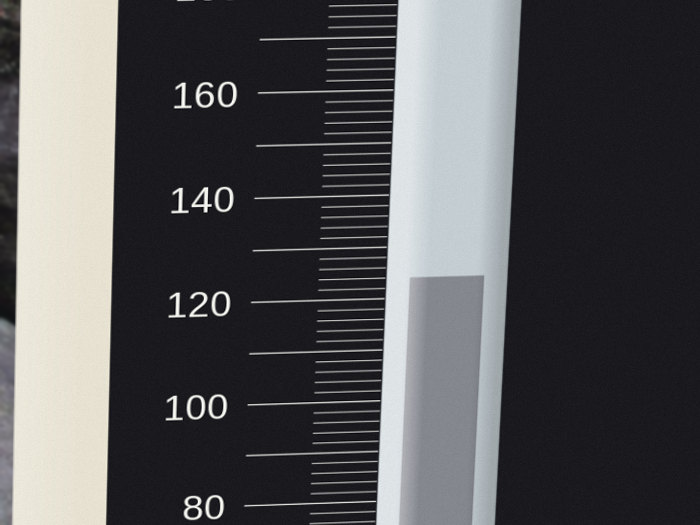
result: 124 mmHg
